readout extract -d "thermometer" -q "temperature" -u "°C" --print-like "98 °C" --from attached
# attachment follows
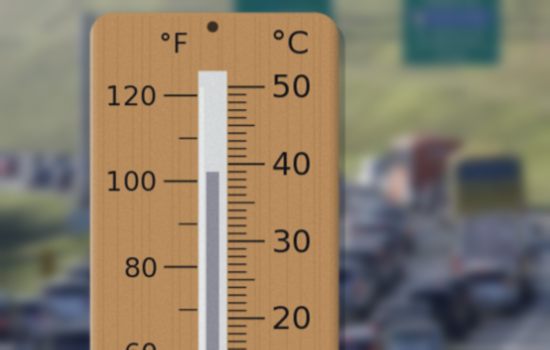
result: 39 °C
